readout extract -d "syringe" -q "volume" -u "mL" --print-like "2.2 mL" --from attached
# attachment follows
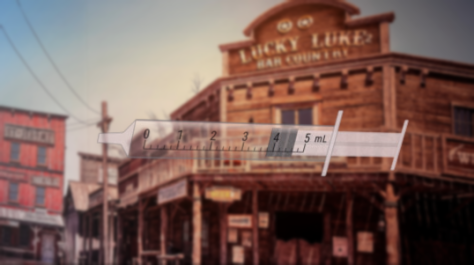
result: 3.8 mL
